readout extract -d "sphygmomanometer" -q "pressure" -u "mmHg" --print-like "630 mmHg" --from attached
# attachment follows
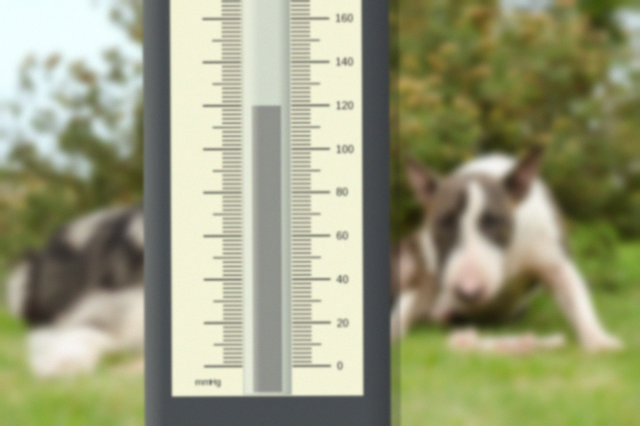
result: 120 mmHg
